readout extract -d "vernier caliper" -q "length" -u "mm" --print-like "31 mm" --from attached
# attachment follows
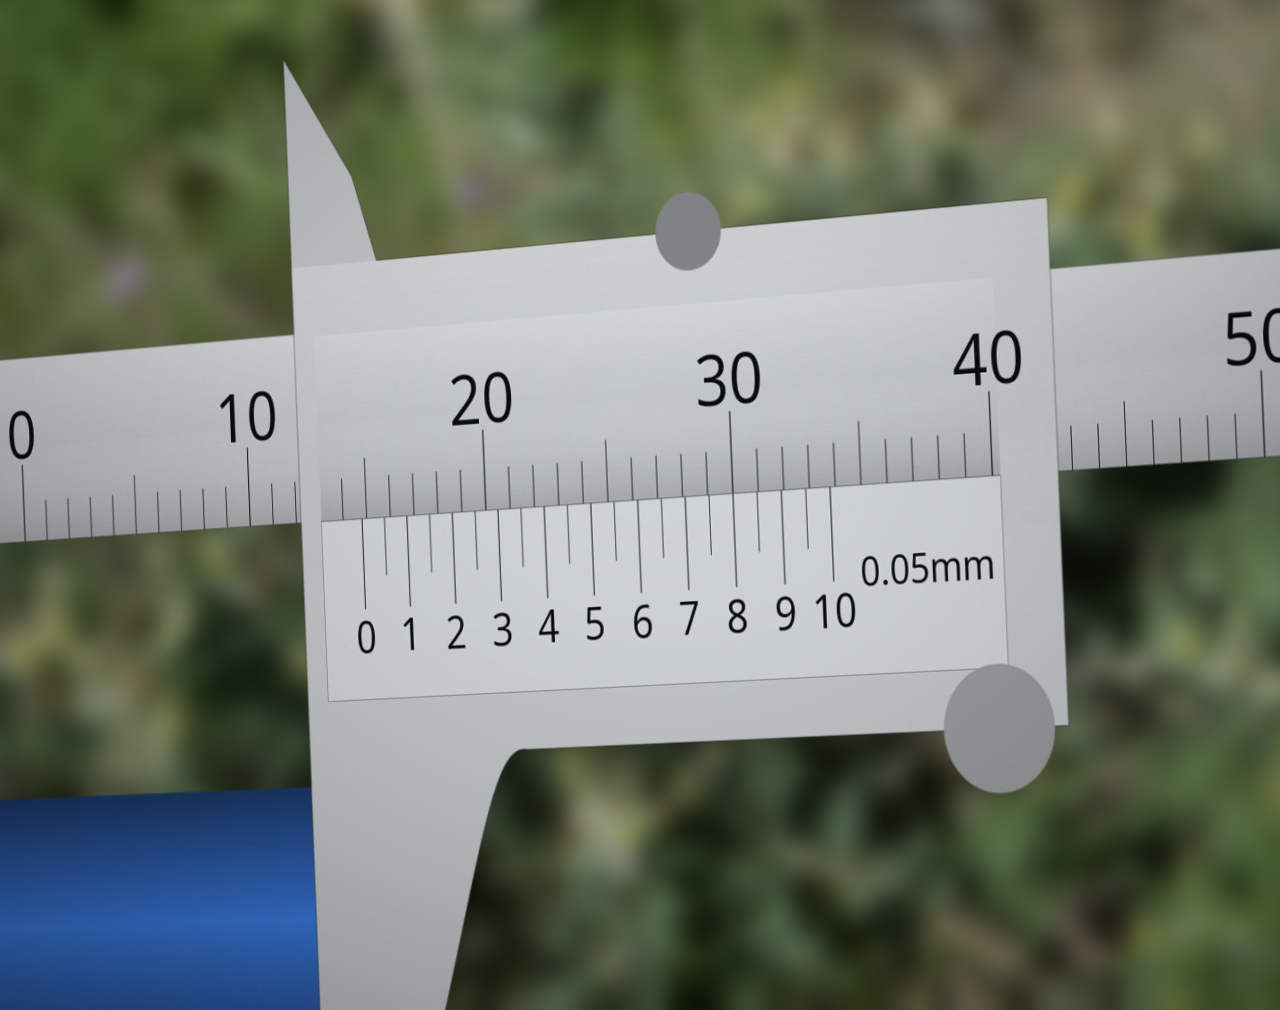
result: 14.8 mm
